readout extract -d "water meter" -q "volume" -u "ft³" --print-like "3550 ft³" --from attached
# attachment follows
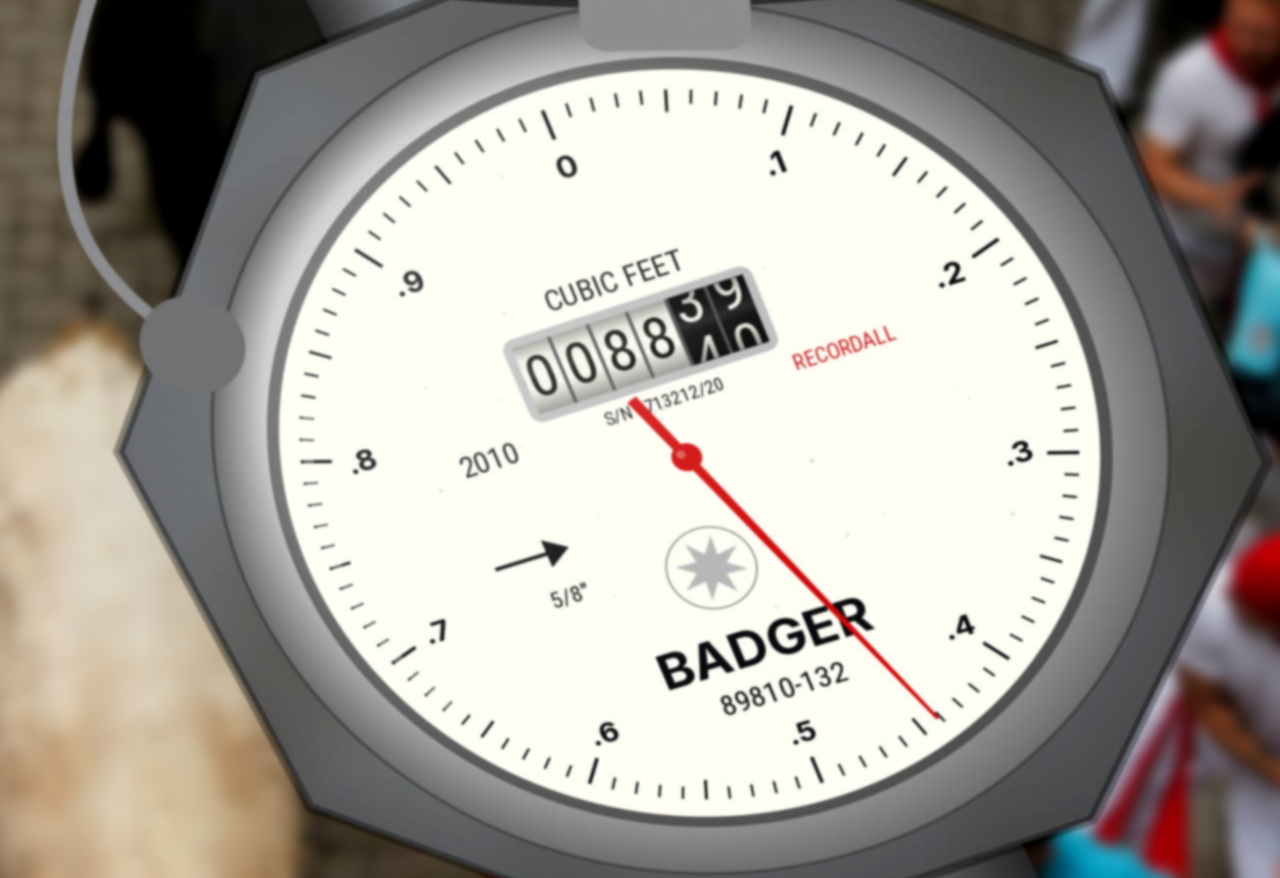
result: 8839.44 ft³
